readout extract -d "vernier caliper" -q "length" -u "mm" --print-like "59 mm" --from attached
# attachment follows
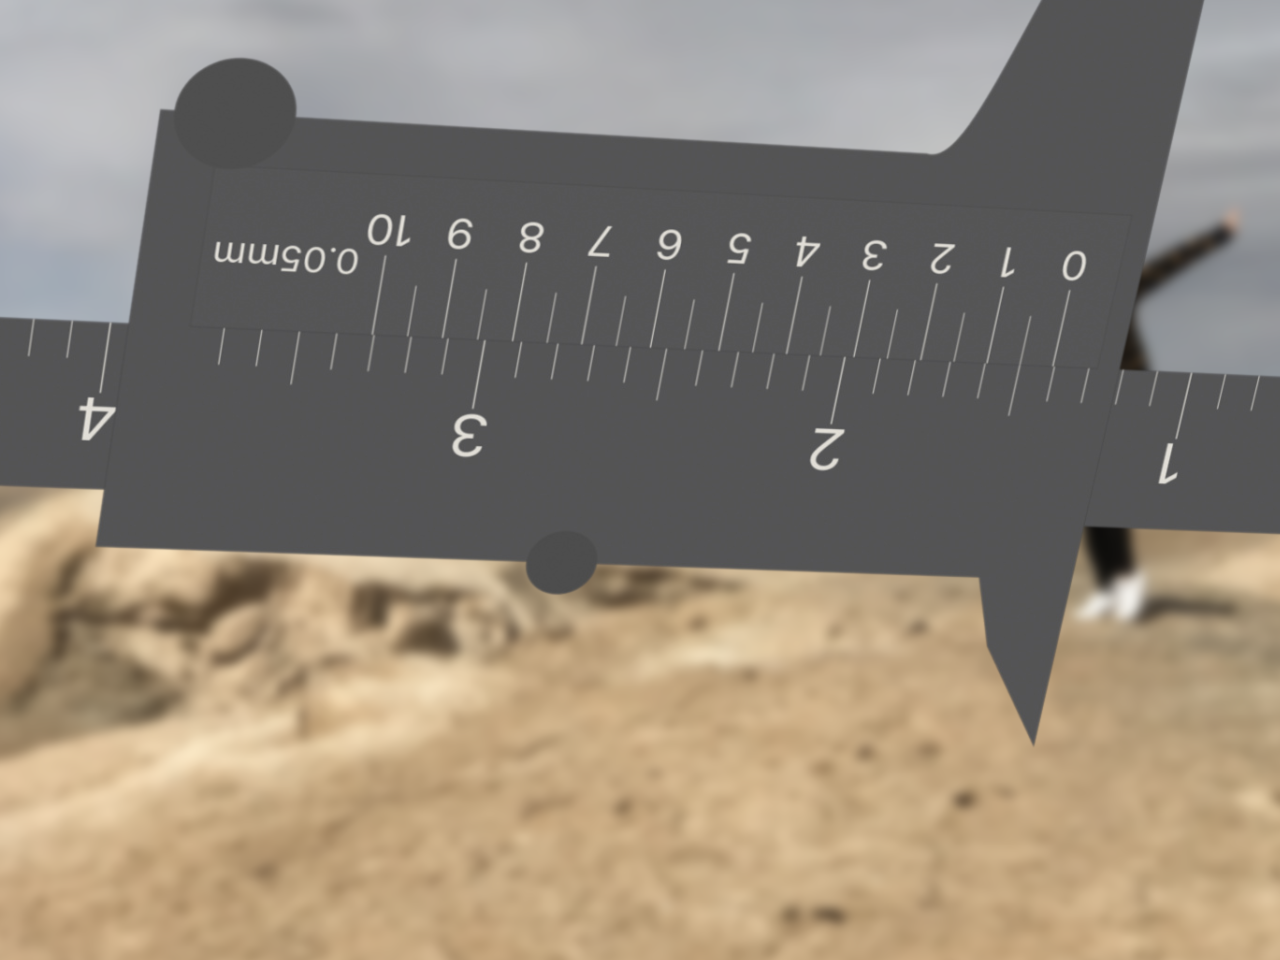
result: 14.05 mm
